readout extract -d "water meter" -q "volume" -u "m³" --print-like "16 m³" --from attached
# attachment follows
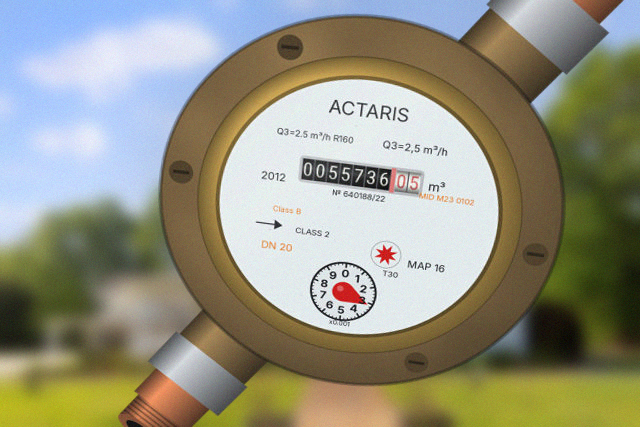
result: 55736.053 m³
